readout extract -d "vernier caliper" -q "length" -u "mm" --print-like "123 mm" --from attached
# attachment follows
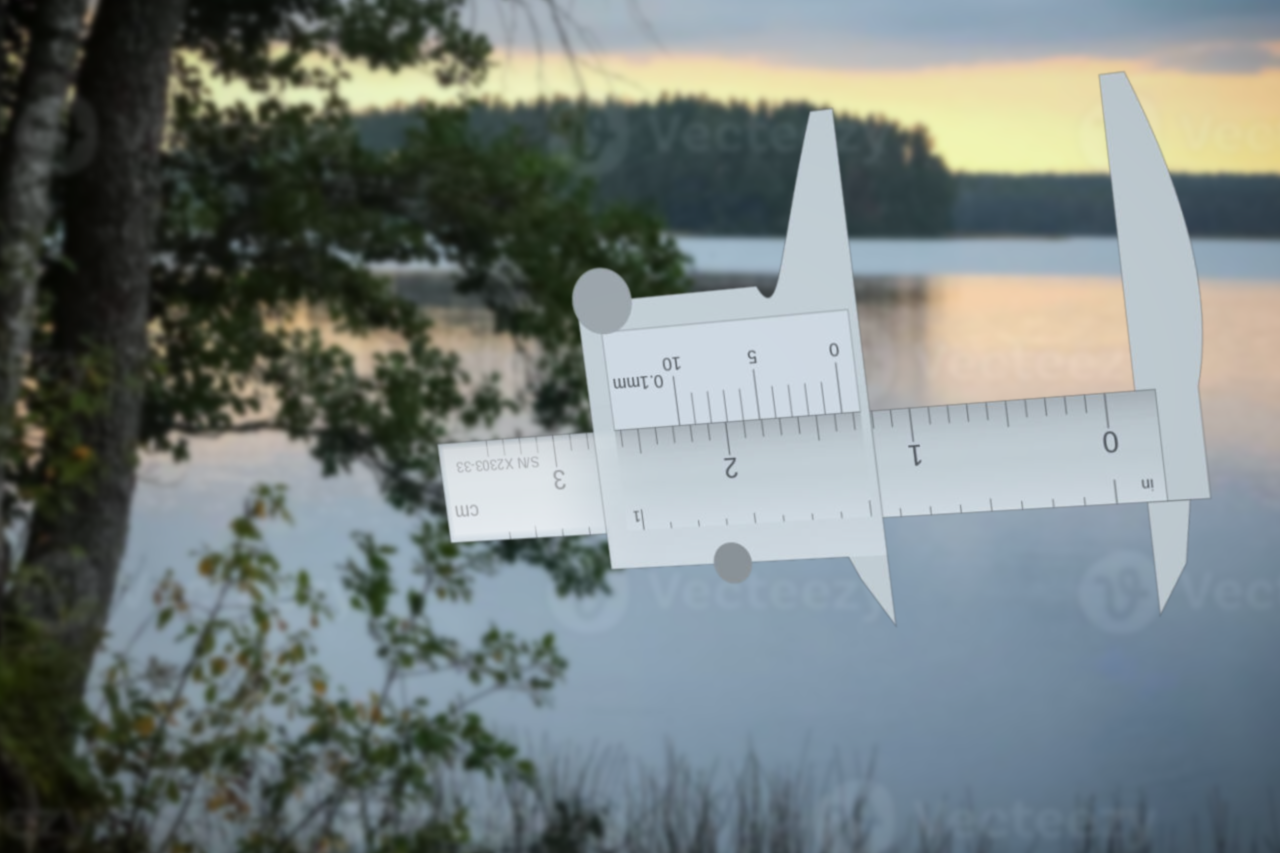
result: 13.6 mm
